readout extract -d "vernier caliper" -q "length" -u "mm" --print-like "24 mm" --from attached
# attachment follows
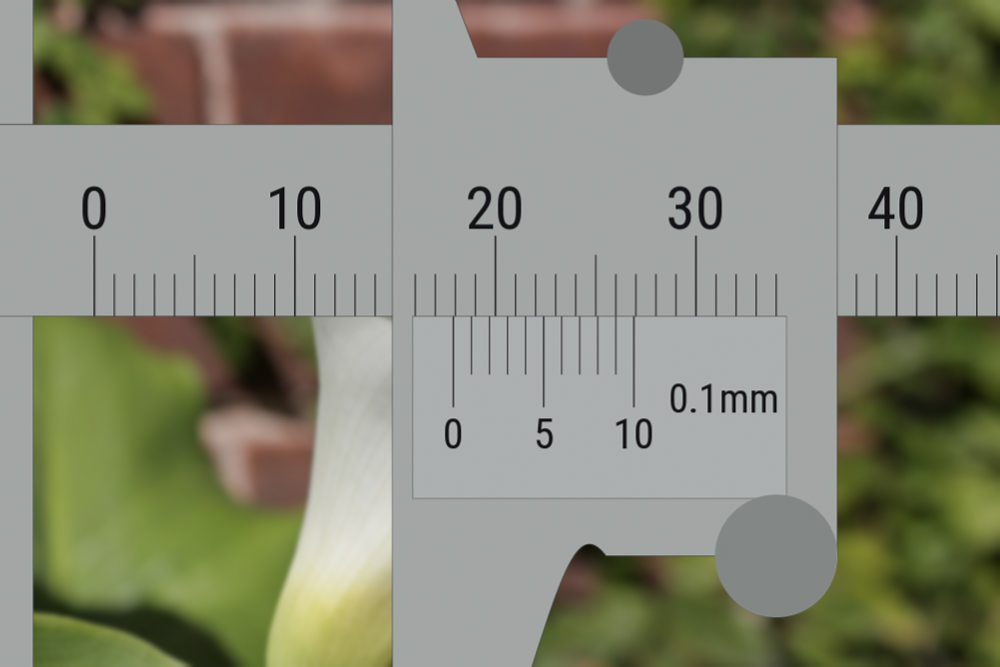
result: 17.9 mm
